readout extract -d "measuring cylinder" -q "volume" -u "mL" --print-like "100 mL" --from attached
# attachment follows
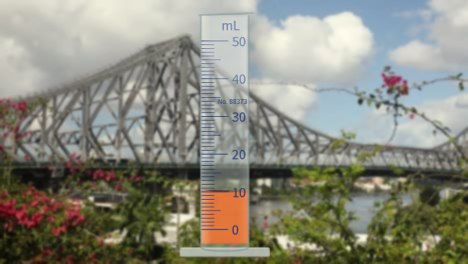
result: 10 mL
